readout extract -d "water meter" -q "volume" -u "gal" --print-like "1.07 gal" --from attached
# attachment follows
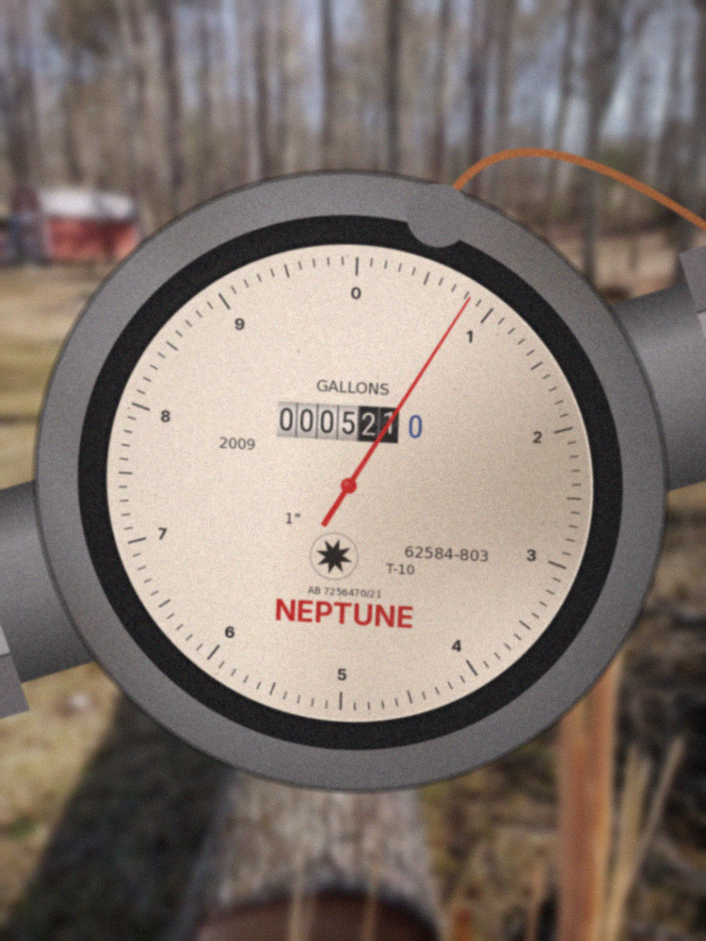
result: 5210.8 gal
